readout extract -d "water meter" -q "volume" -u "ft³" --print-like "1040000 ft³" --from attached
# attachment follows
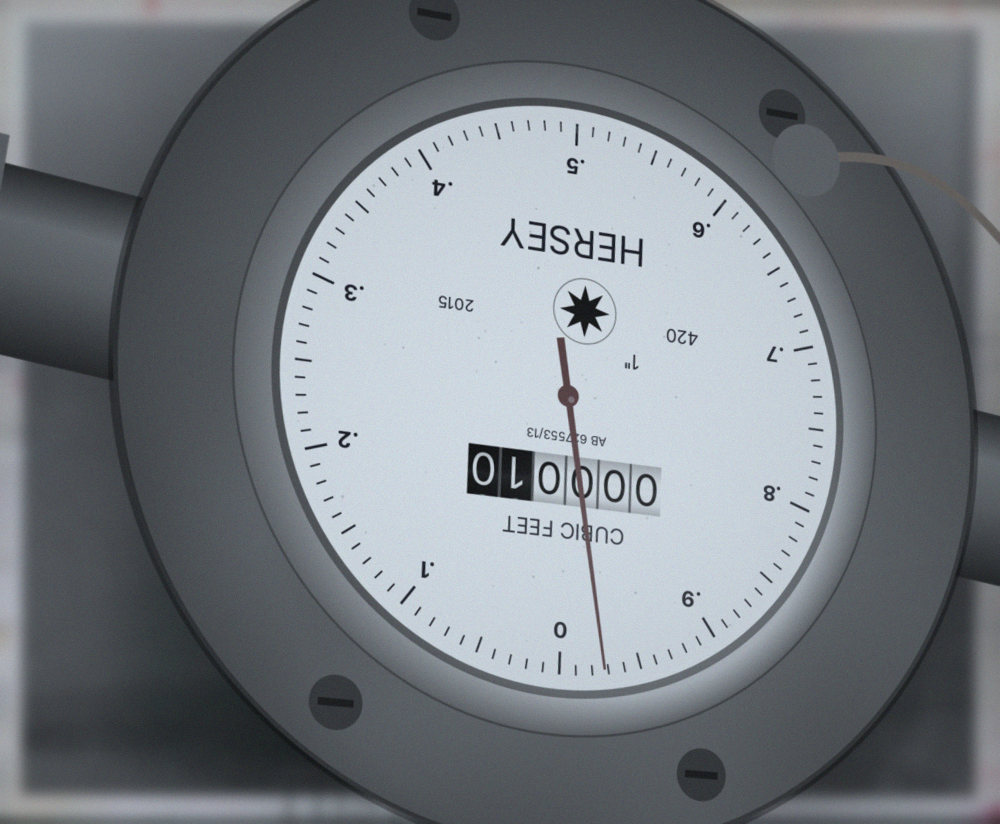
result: 9.97 ft³
